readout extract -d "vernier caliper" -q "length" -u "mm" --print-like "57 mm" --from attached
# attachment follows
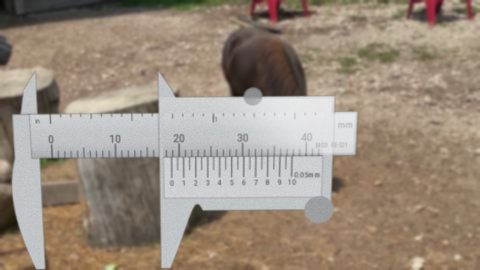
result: 18.8 mm
